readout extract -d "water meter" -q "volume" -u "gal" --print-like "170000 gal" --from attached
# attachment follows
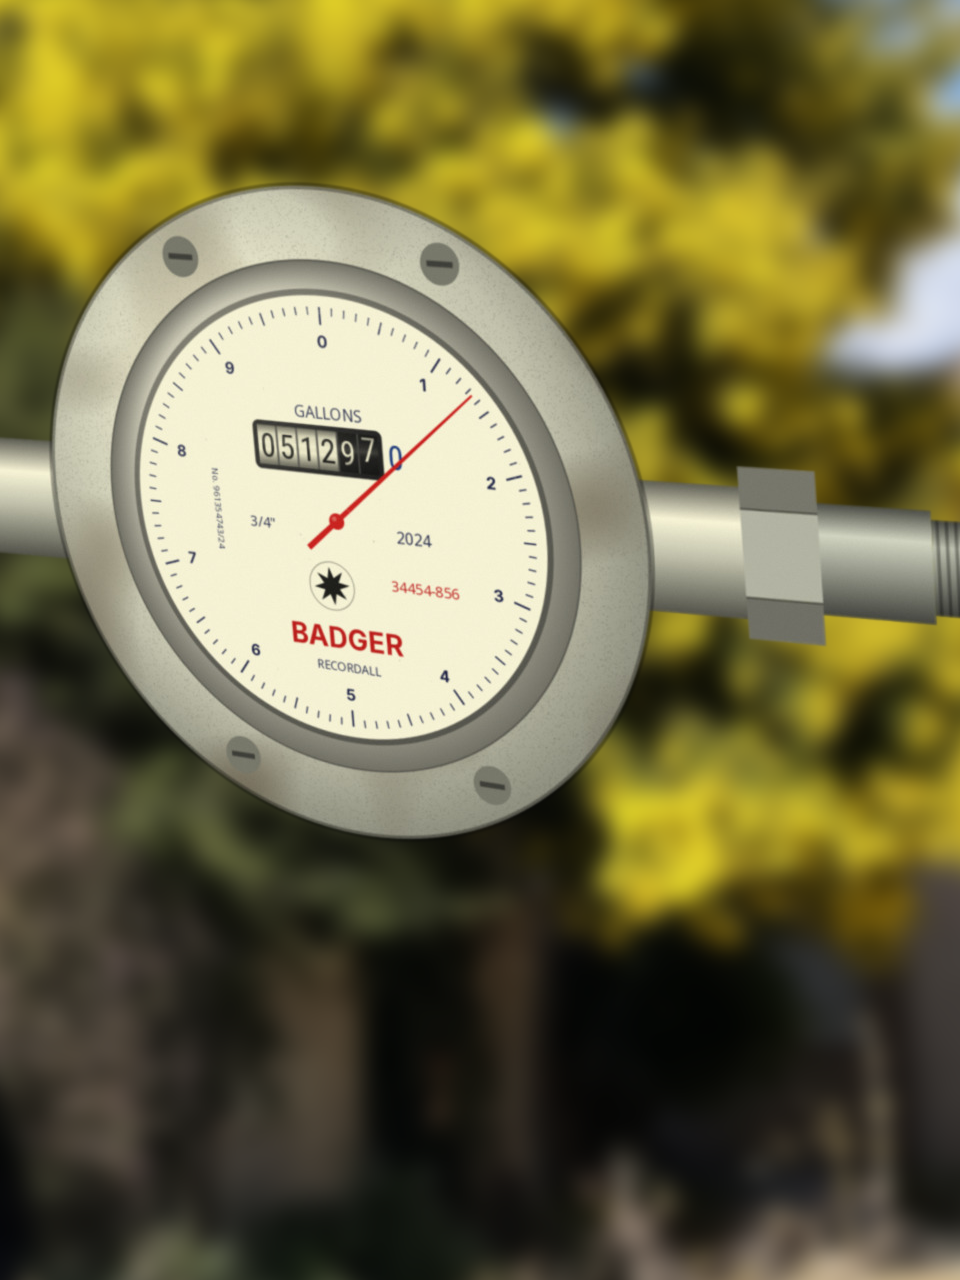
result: 512971.3 gal
